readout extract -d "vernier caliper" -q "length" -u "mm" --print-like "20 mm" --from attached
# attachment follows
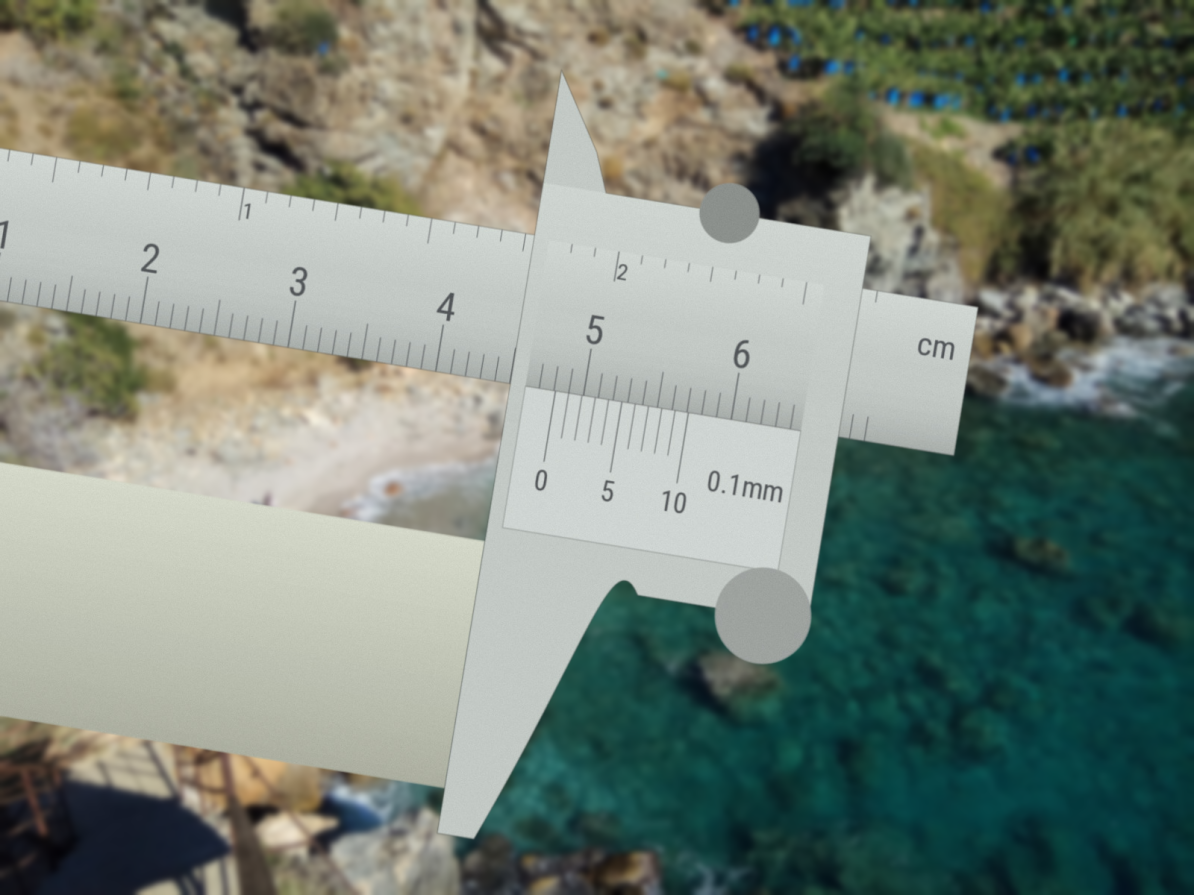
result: 48.1 mm
